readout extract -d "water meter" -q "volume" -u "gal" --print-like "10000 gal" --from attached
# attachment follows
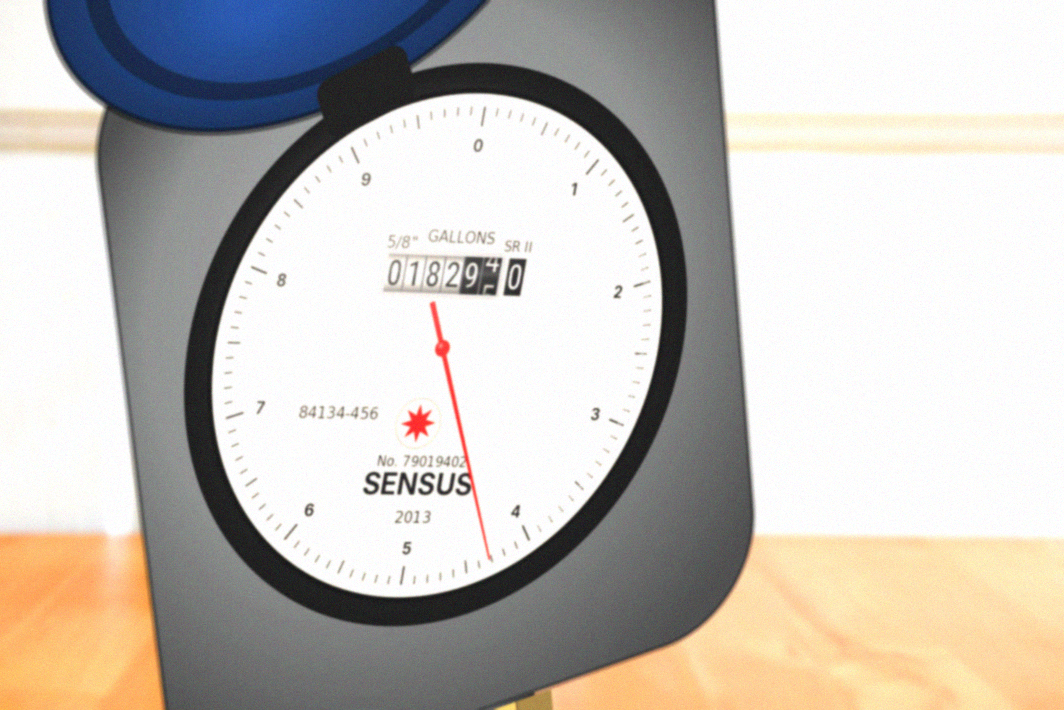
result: 182944.3 gal
